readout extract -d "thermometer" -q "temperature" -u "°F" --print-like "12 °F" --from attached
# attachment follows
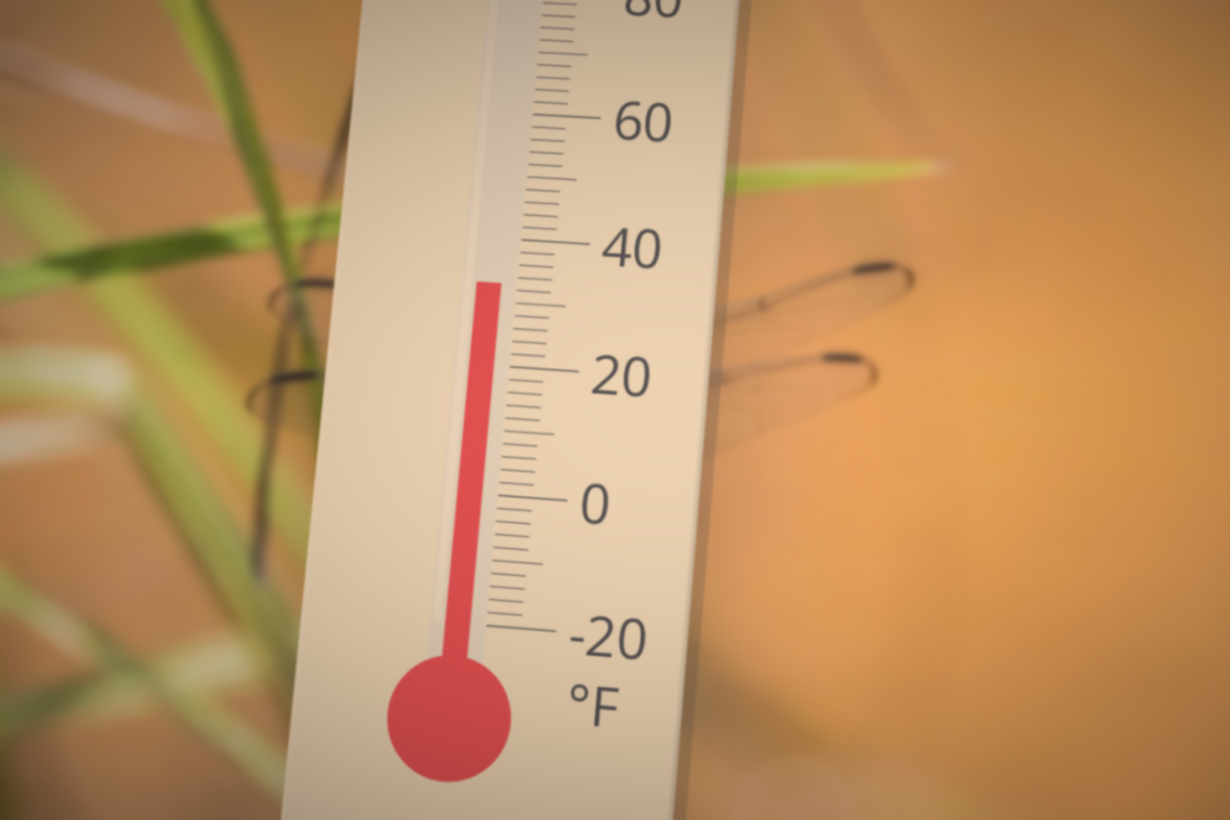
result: 33 °F
